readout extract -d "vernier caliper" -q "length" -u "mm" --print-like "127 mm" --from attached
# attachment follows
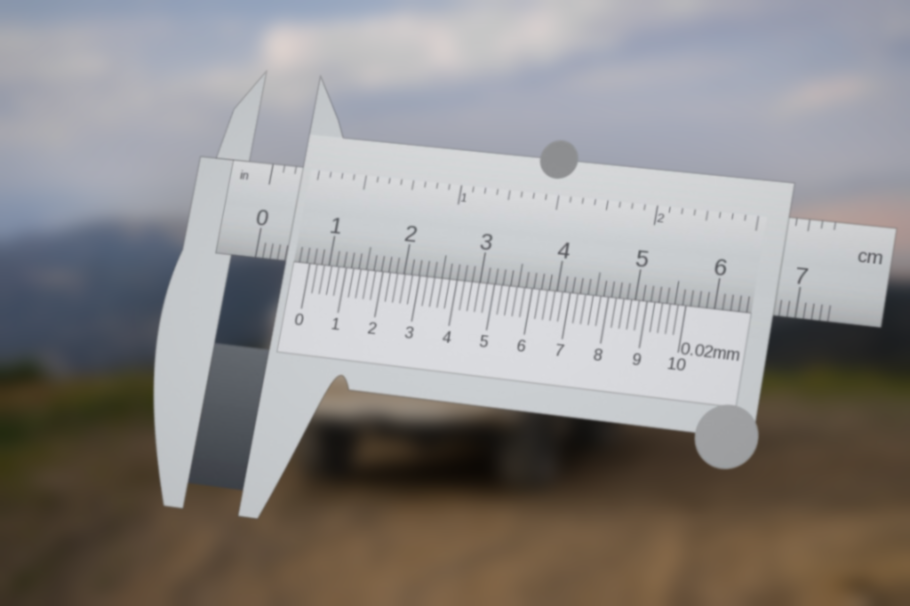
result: 7.4 mm
